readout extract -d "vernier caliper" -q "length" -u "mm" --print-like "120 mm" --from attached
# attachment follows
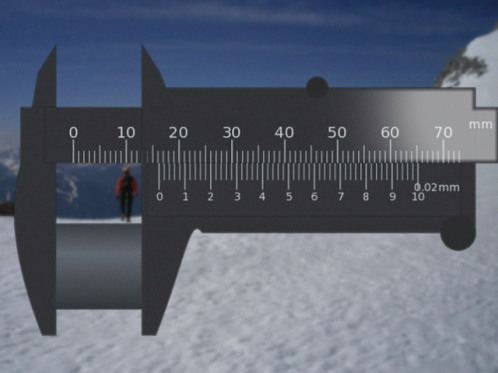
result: 16.2 mm
